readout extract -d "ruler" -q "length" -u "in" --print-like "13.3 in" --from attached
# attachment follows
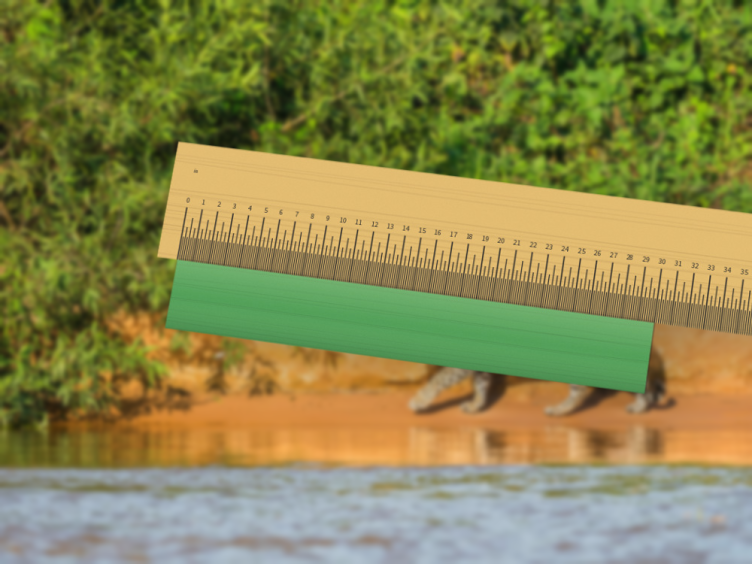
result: 30 in
